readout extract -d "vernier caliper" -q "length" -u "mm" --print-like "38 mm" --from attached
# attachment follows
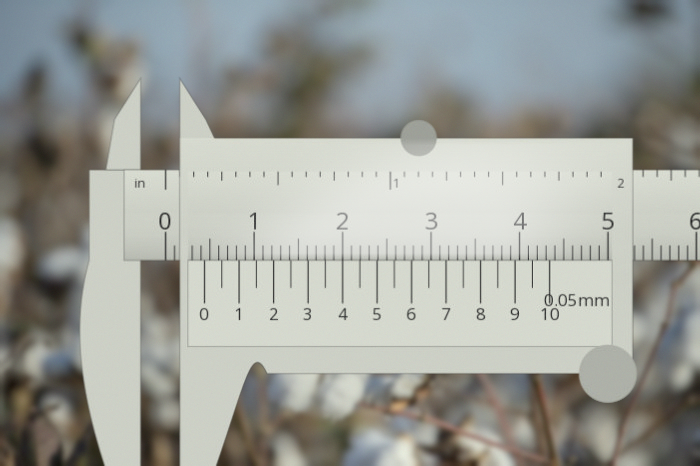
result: 4.4 mm
